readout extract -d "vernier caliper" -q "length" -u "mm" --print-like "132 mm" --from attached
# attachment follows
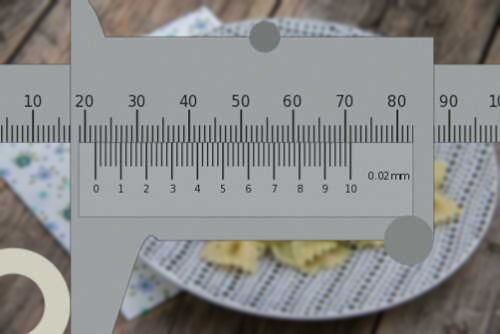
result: 22.0 mm
